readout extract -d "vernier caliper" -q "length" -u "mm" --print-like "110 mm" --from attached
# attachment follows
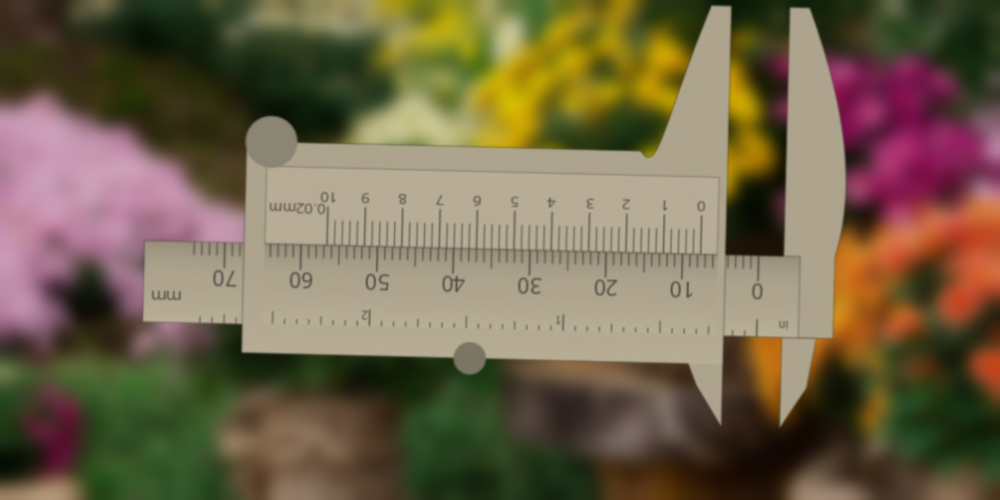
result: 7.6 mm
